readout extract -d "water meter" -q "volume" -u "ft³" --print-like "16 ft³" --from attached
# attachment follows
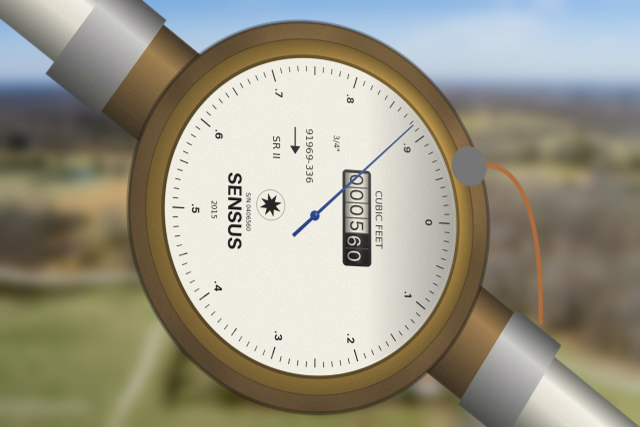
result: 559.88 ft³
